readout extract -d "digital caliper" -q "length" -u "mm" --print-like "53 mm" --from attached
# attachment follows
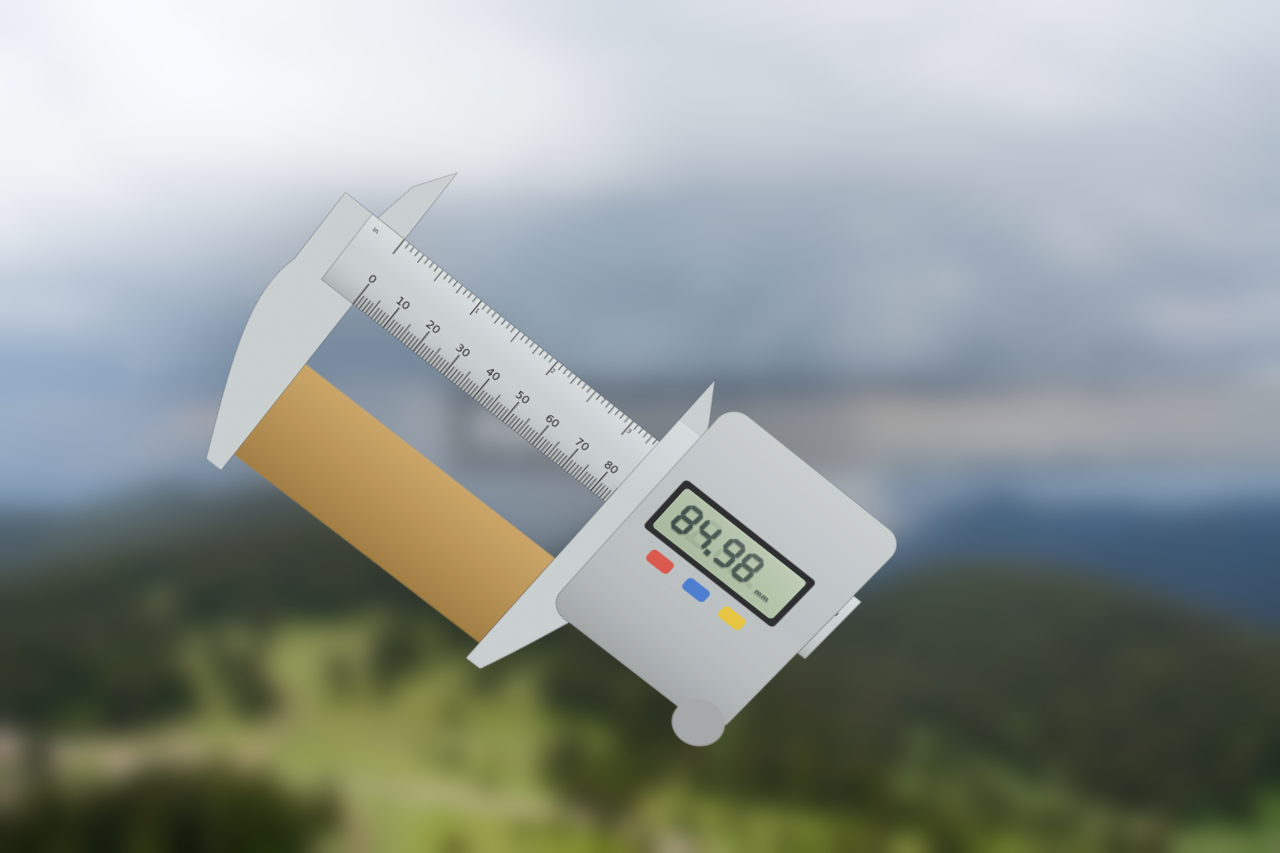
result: 84.98 mm
